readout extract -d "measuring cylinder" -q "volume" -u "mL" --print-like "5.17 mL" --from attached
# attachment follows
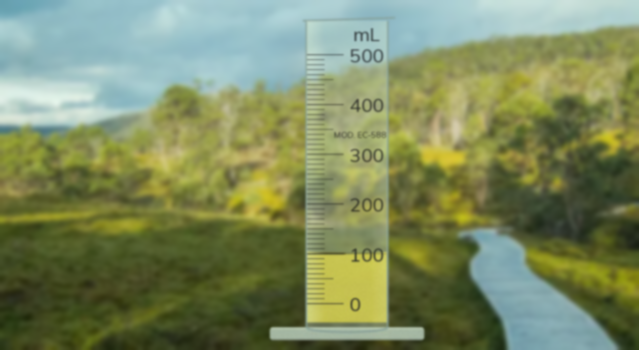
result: 100 mL
